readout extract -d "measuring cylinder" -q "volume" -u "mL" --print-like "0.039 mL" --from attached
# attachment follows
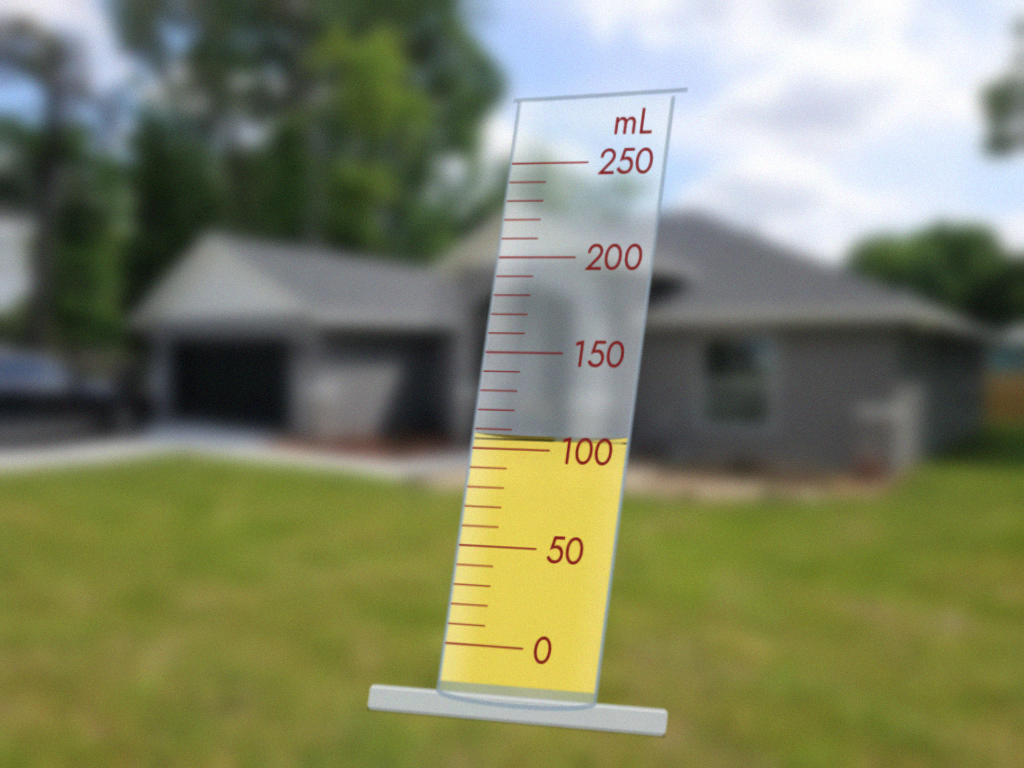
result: 105 mL
